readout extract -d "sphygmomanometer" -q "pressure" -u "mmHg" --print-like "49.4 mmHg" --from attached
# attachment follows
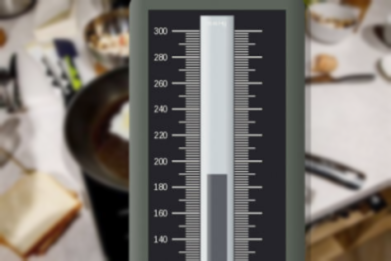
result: 190 mmHg
